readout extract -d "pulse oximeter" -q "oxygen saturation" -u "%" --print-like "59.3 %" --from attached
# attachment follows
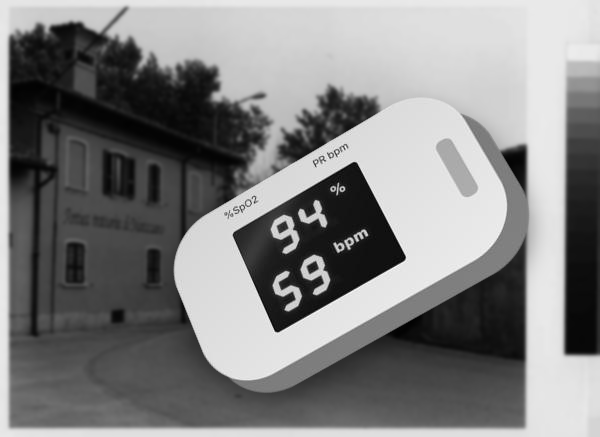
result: 94 %
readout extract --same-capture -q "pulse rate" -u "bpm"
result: 59 bpm
